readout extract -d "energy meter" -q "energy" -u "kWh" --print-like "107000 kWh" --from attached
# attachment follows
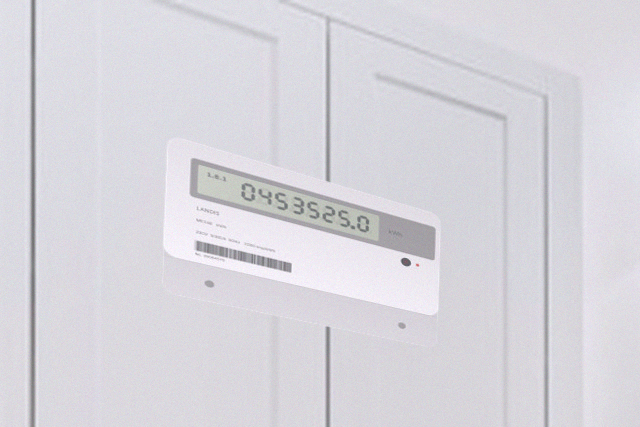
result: 453525.0 kWh
